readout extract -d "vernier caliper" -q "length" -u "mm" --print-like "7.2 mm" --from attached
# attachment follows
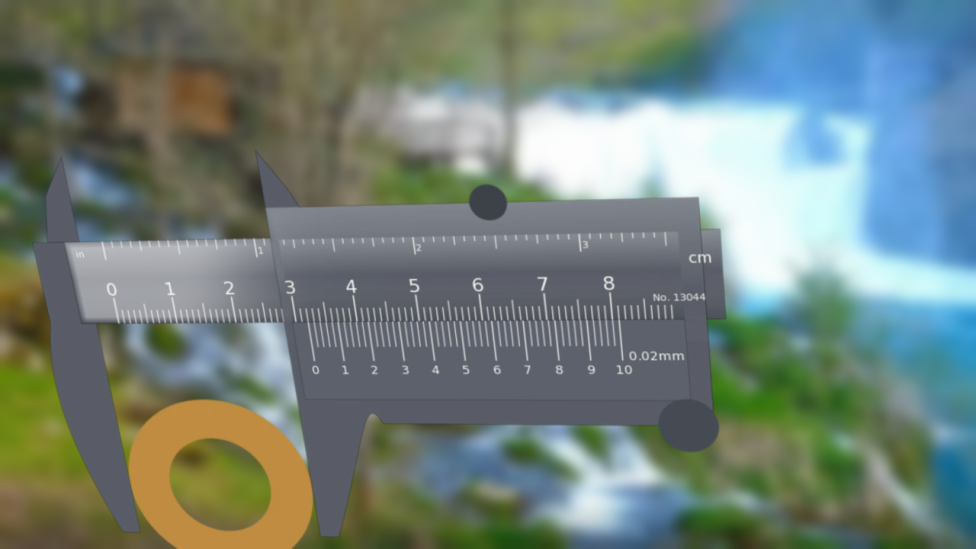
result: 32.0 mm
